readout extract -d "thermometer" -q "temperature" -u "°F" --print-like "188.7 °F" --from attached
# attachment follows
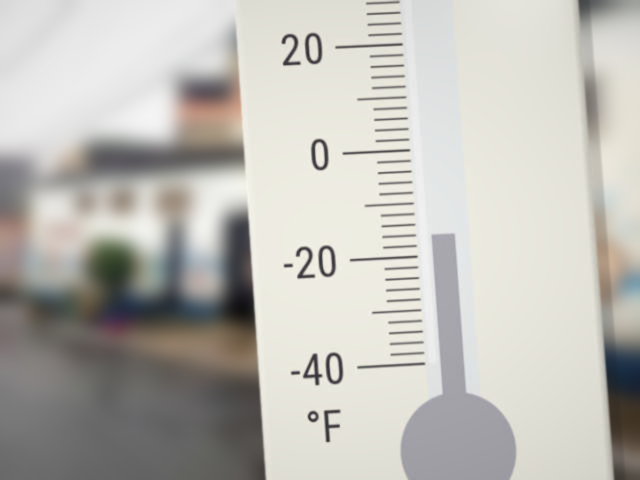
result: -16 °F
